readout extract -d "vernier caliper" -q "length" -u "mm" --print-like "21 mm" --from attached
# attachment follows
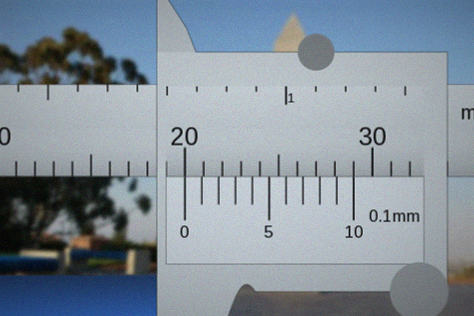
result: 20.0 mm
